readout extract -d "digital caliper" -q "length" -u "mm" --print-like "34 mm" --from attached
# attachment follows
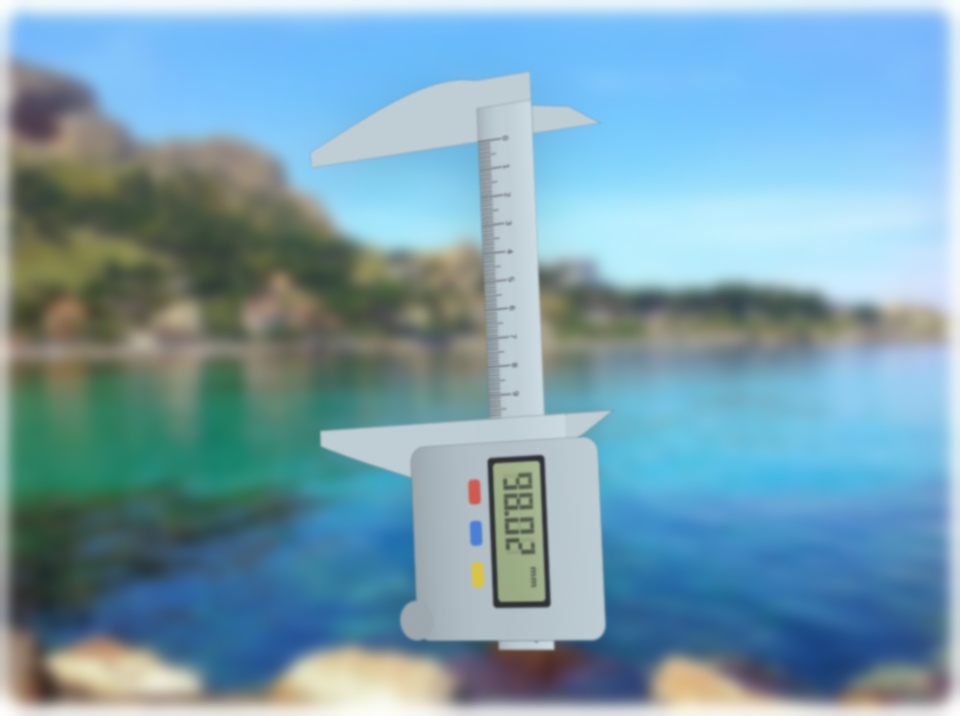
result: 98.02 mm
